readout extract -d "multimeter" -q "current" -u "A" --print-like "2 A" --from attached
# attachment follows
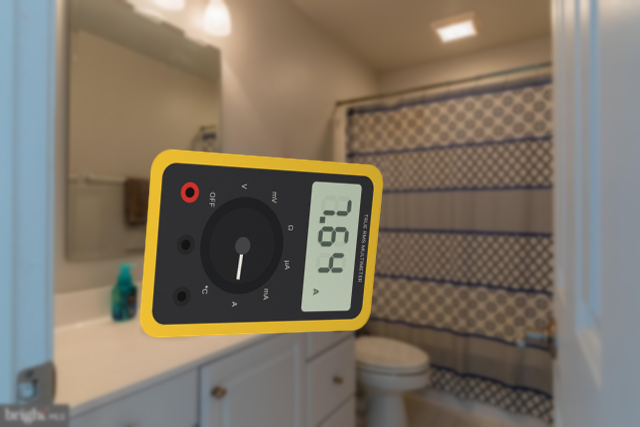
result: 7.64 A
